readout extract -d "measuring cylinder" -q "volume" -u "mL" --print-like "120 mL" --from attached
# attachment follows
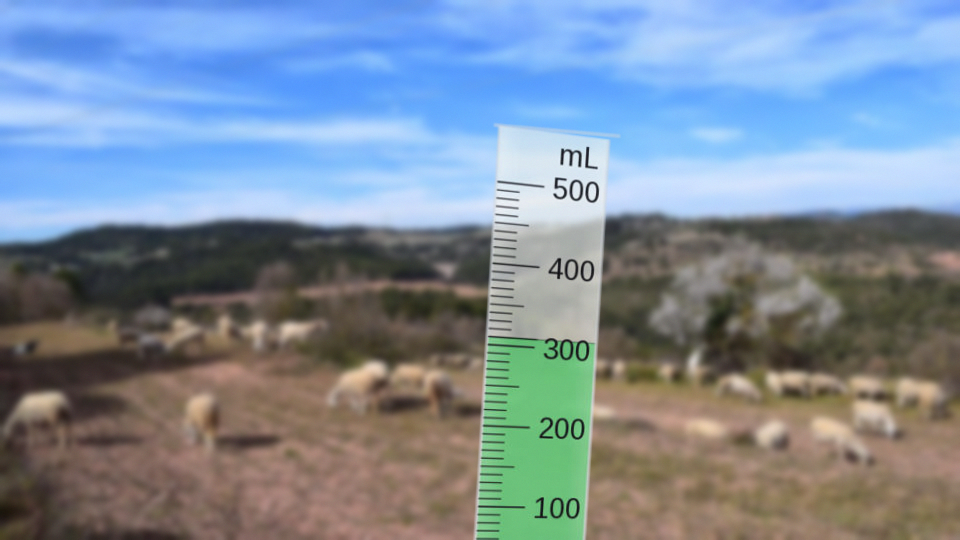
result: 310 mL
